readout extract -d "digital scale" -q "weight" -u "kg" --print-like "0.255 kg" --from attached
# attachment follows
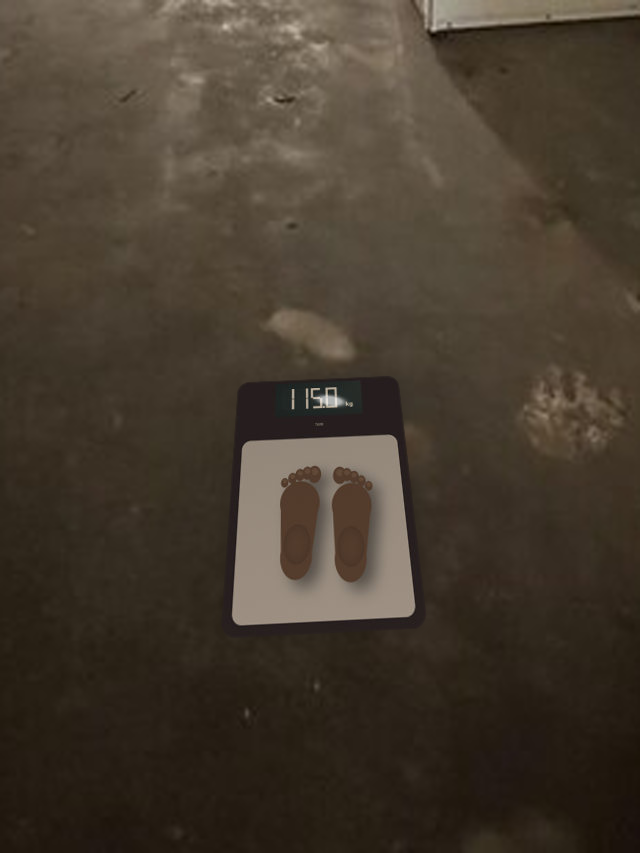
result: 115.0 kg
